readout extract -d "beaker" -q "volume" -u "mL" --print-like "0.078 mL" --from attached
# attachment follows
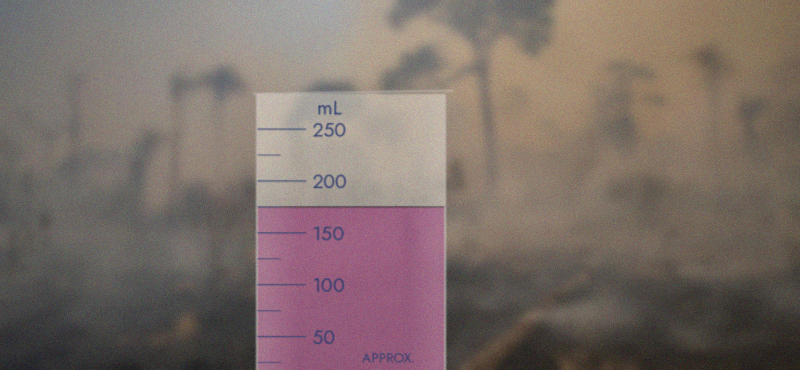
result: 175 mL
